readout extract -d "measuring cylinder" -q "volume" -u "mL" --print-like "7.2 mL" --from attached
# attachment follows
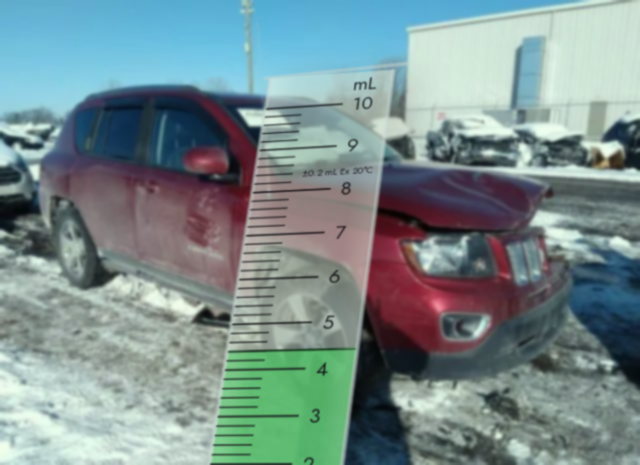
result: 4.4 mL
